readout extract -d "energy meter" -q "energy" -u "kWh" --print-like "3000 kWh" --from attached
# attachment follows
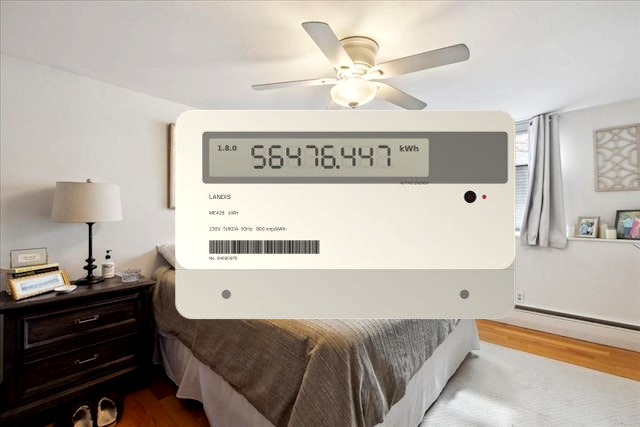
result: 56476.447 kWh
